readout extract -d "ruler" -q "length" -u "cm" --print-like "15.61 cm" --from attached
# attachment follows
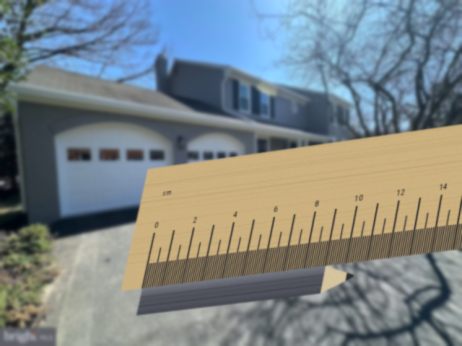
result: 10.5 cm
